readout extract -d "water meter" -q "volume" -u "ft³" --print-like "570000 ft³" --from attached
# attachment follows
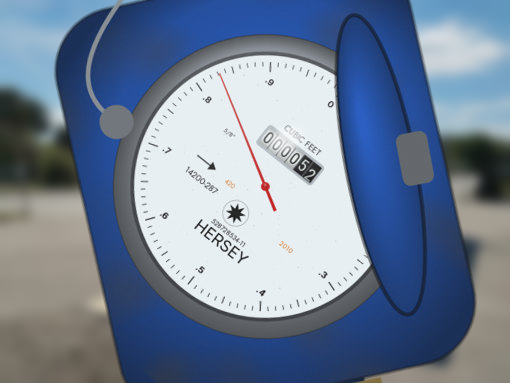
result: 51.83 ft³
